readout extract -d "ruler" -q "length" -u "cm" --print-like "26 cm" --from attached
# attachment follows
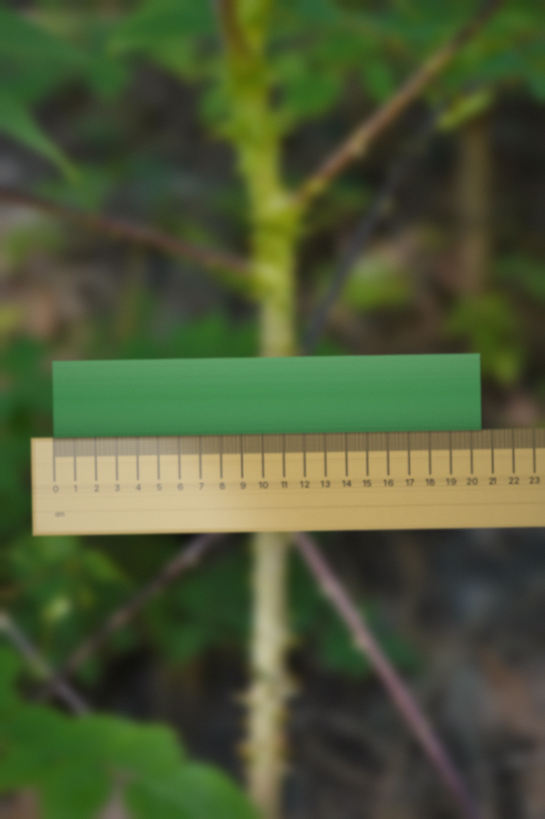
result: 20.5 cm
